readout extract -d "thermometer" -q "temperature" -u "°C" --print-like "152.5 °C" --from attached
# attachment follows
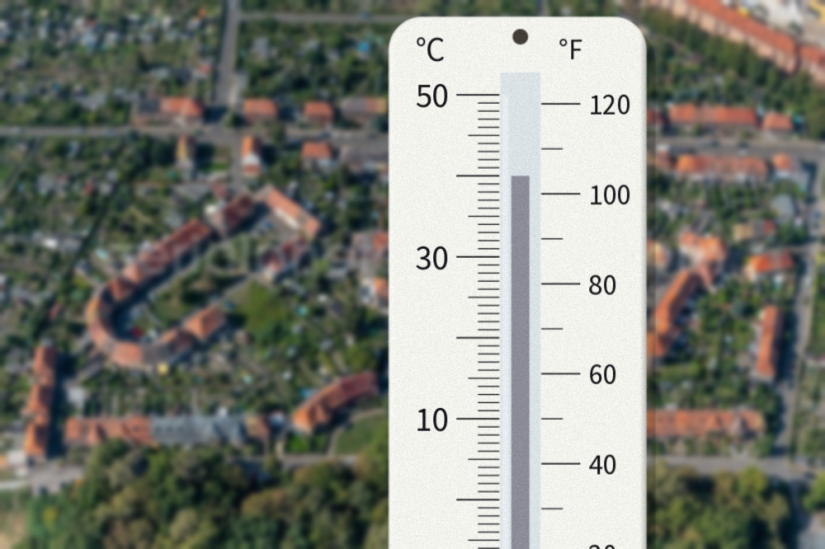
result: 40 °C
